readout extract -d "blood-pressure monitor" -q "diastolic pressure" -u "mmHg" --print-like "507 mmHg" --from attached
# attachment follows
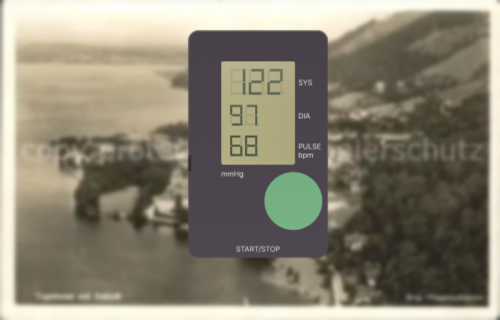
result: 97 mmHg
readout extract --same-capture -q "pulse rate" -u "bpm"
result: 68 bpm
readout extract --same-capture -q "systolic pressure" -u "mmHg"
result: 122 mmHg
